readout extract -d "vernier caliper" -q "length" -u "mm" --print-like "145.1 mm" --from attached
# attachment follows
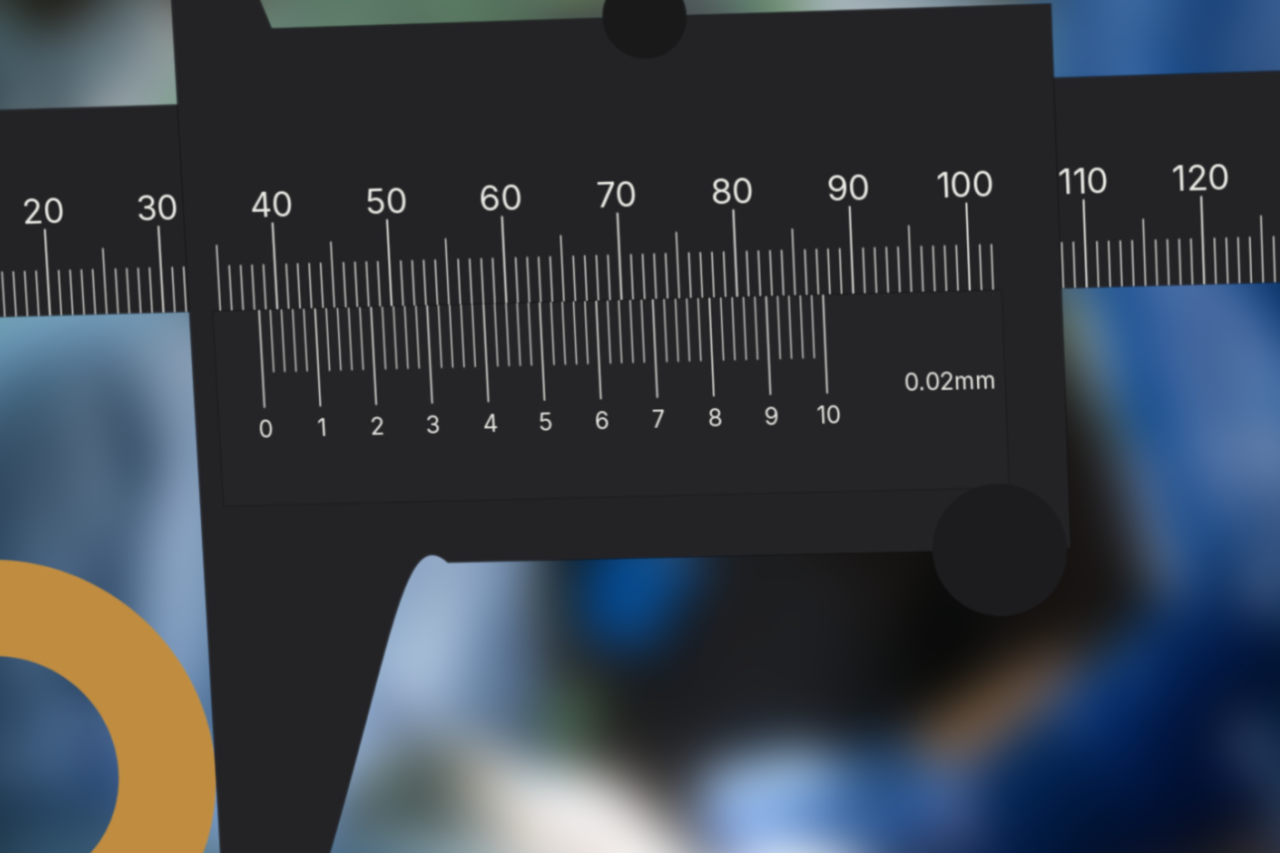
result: 38.4 mm
